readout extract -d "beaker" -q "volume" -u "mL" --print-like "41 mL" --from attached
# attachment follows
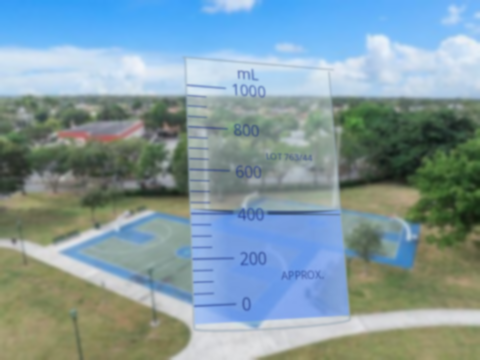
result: 400 mL
